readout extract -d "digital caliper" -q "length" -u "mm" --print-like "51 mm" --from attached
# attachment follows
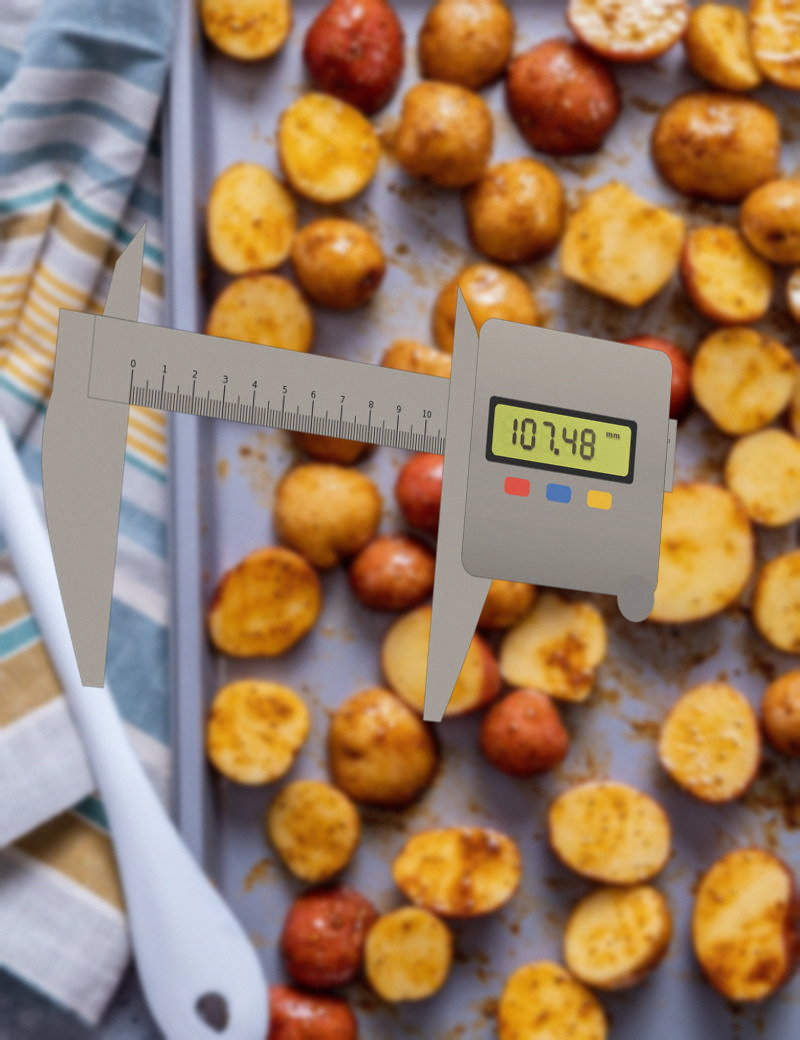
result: 107.48 mm
